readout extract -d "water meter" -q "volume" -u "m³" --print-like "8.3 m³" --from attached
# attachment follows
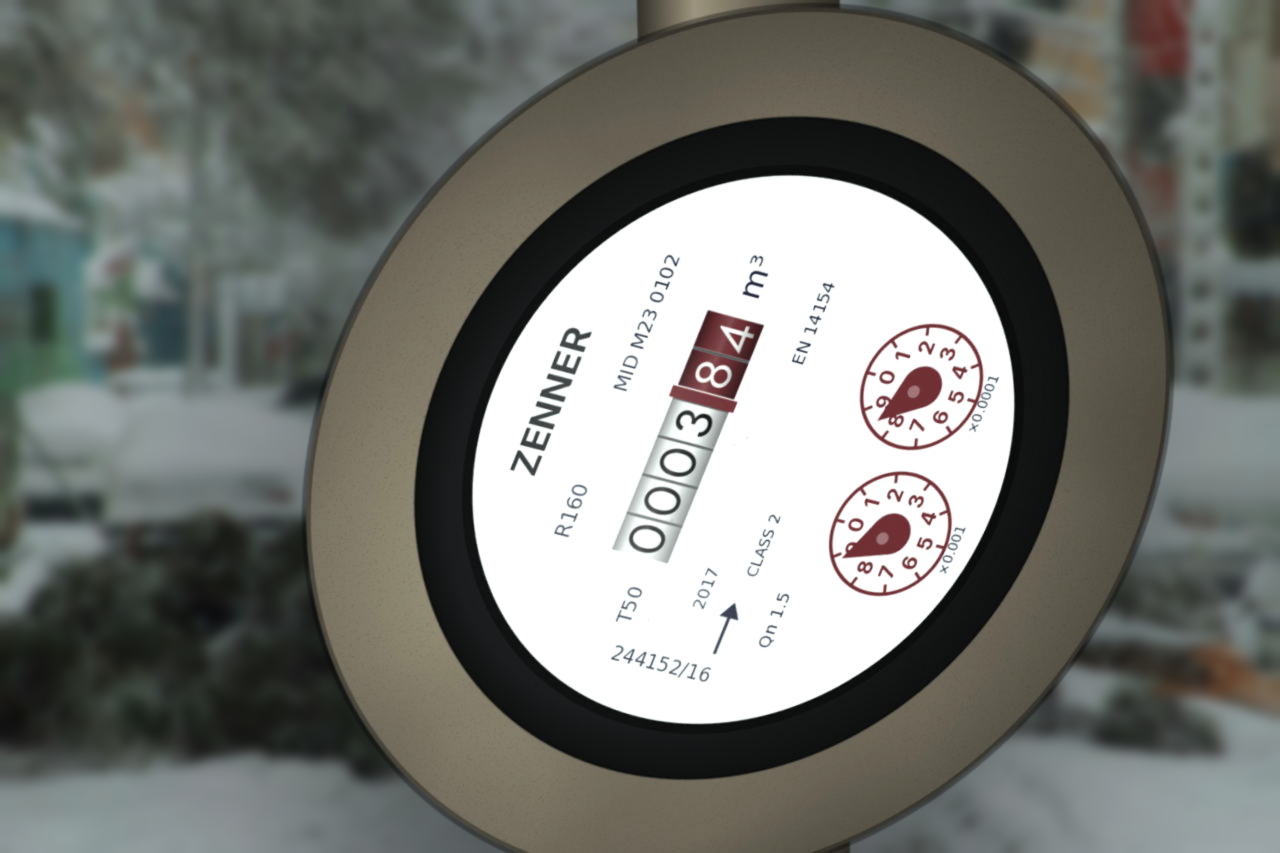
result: 3.8388 m³
